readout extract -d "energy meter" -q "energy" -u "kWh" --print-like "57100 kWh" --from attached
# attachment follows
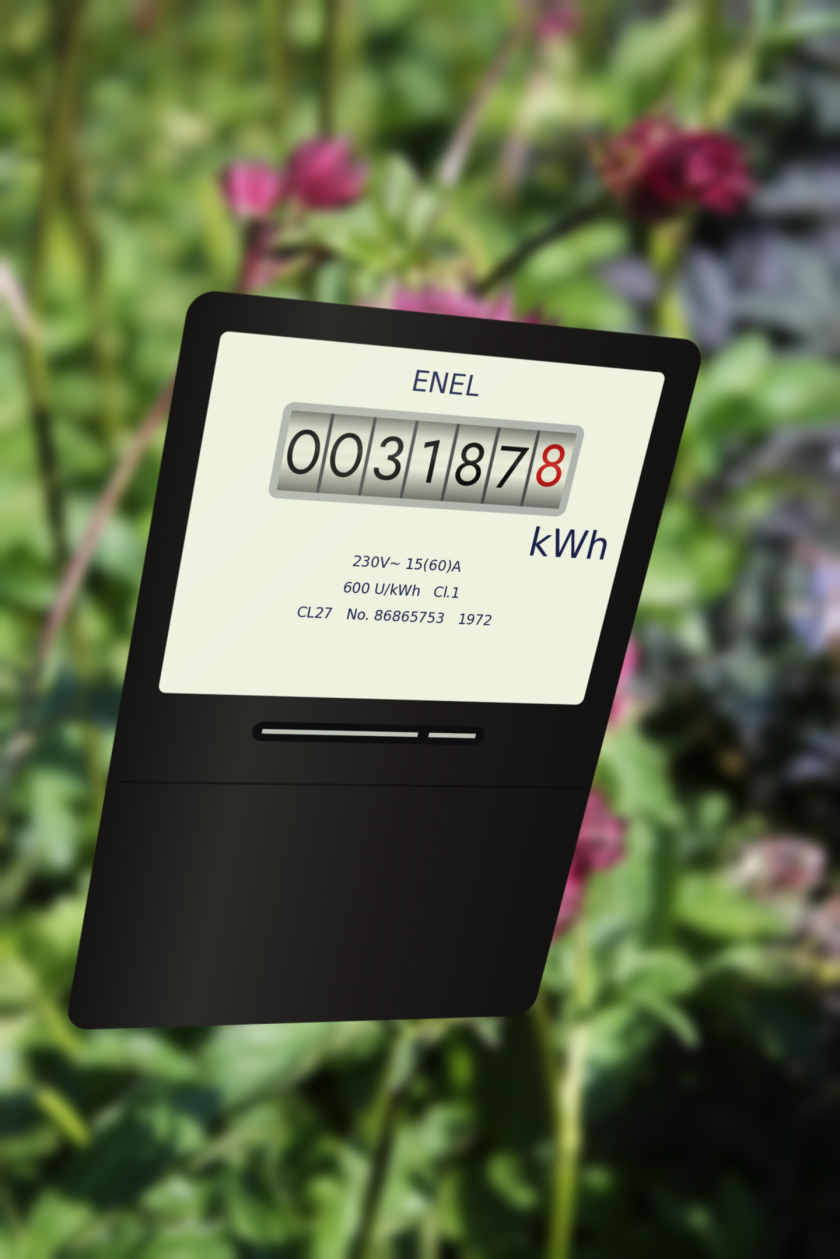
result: 3187.8 kWh
